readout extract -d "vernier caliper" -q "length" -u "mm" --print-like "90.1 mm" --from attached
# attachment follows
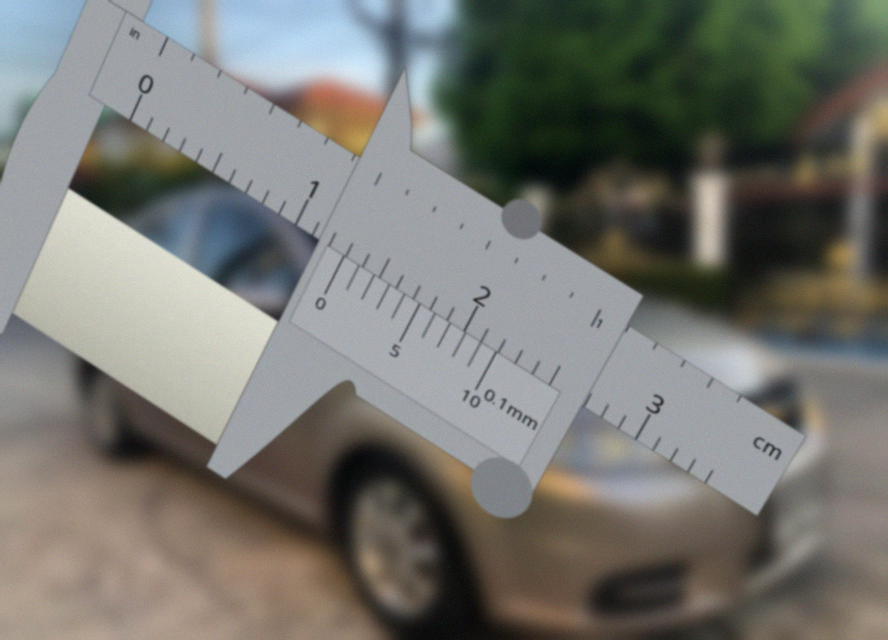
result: 12.9 mm
